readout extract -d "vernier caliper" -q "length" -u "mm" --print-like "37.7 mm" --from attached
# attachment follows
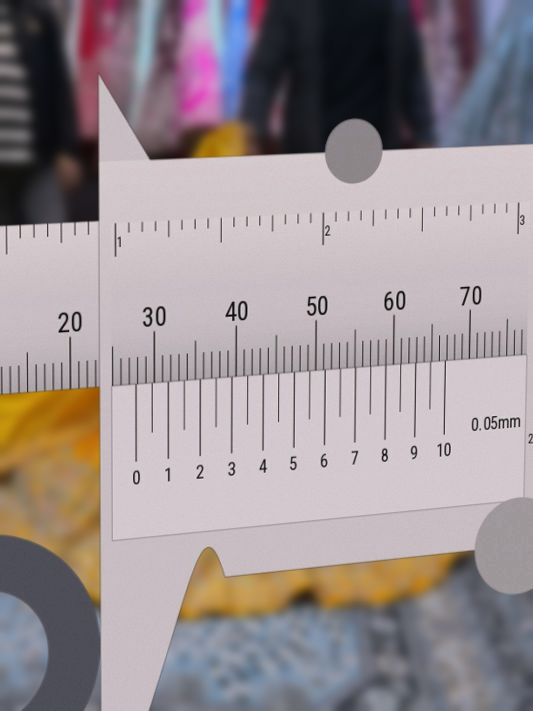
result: 27.8 mm
